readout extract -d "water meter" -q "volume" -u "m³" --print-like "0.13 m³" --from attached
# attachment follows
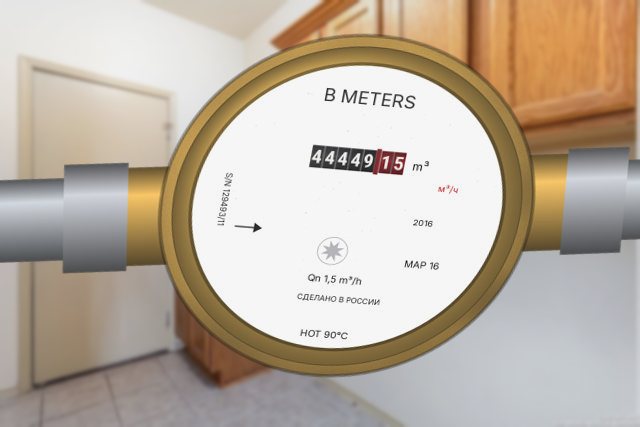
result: 44449.15 m³
